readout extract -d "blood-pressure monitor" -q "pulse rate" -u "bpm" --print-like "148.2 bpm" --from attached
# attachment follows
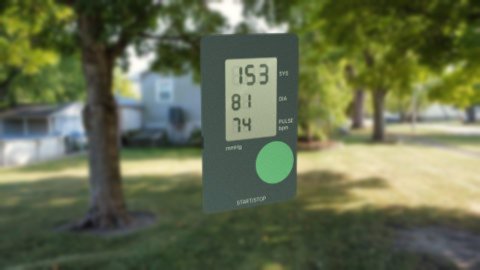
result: 74 bpm
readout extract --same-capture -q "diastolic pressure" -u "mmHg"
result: 81 mmHg
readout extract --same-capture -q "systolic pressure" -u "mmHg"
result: 153 mmHg
